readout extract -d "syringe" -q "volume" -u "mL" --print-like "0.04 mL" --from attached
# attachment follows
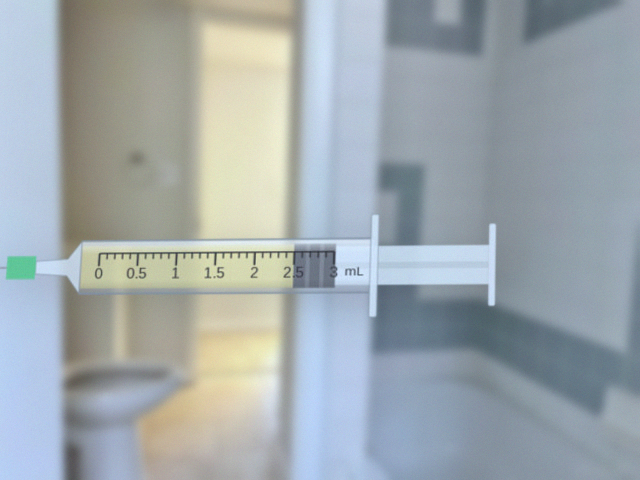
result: 2.5 mL
